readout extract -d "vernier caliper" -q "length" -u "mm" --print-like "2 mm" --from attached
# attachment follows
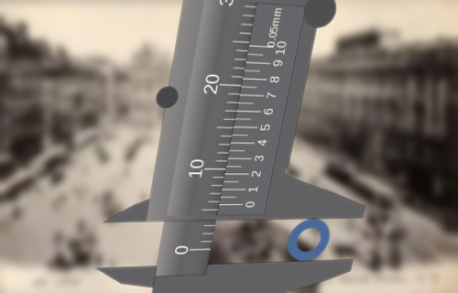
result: 5.6 mm
